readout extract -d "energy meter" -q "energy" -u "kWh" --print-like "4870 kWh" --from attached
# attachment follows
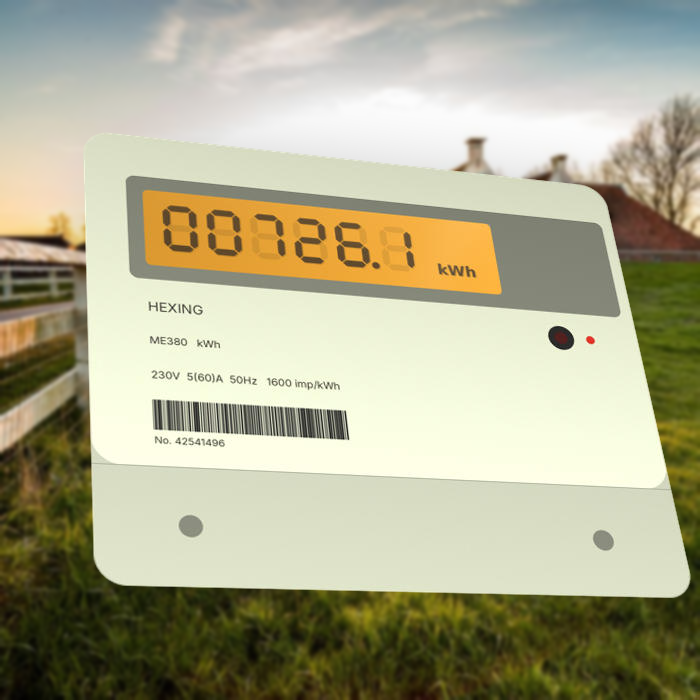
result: 726.1 kWh
